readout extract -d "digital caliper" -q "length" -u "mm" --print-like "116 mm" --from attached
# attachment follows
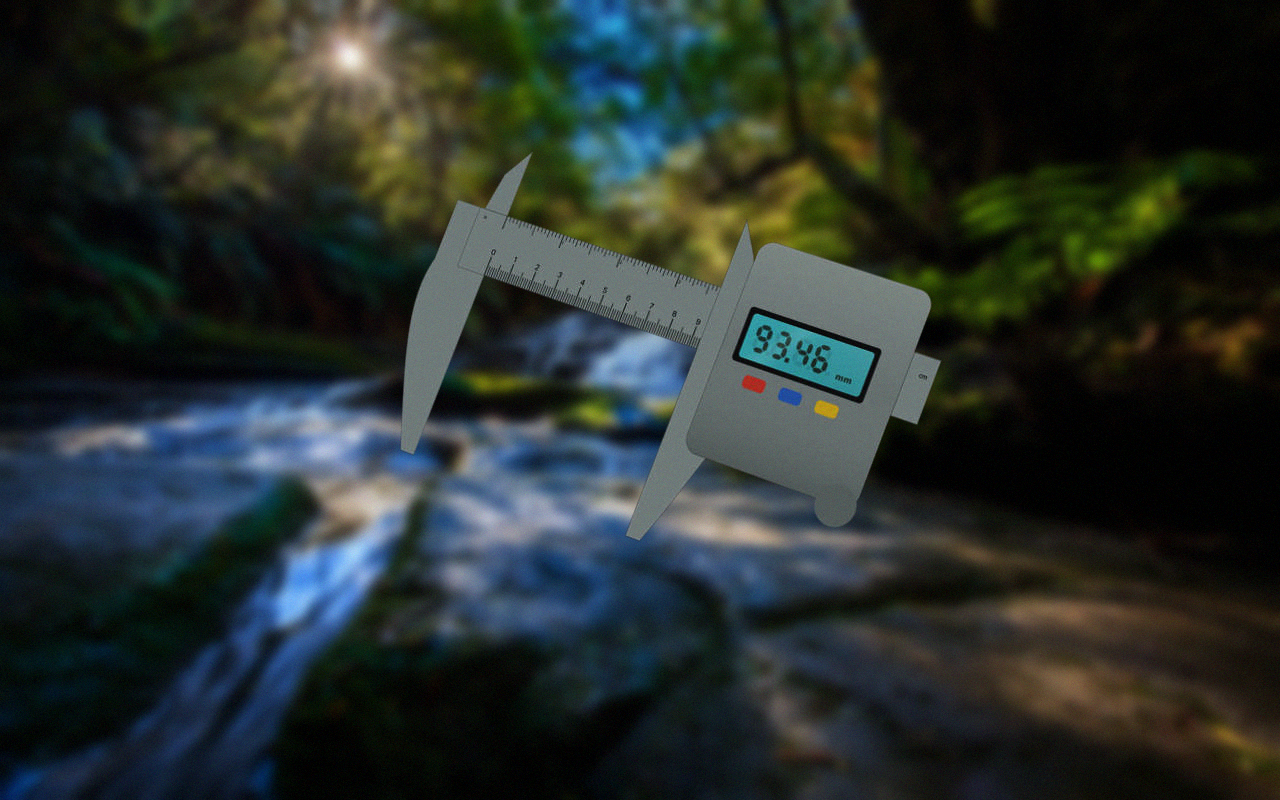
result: 93.46 mm
